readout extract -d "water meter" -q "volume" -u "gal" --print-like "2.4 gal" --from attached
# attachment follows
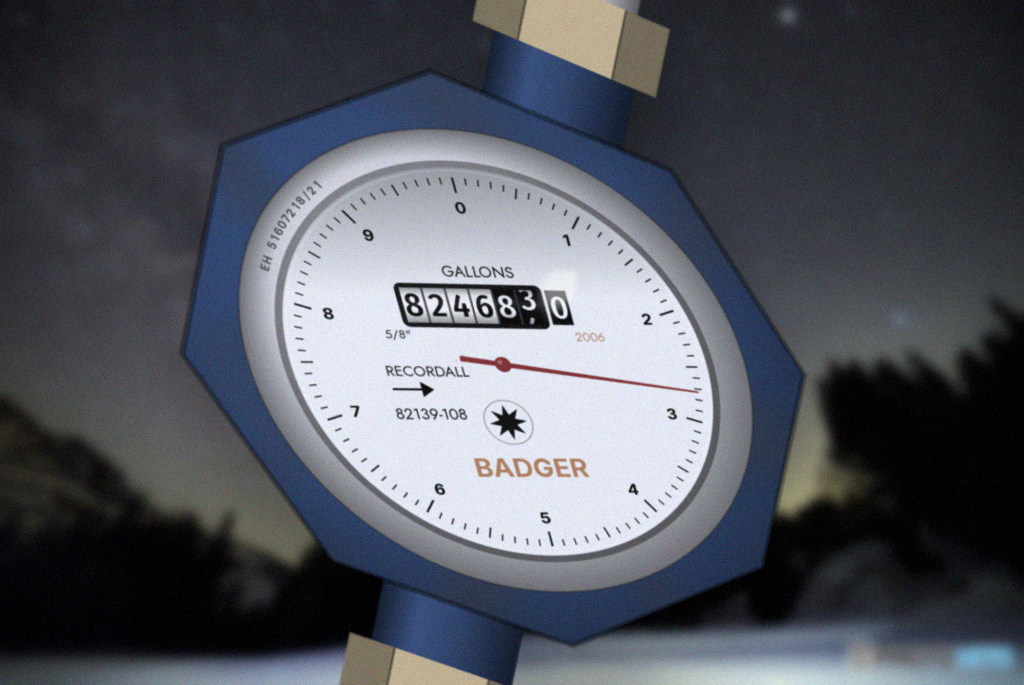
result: 8246832.7 gal
